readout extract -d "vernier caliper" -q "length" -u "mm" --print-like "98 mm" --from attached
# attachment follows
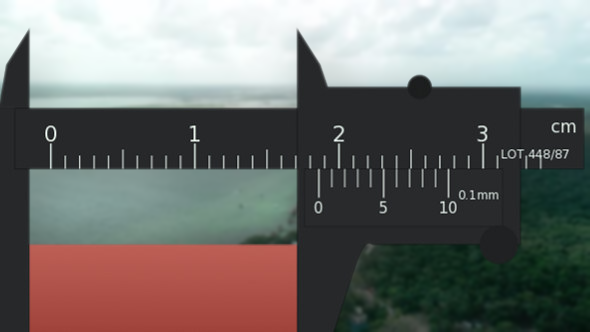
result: 18.6 mm
